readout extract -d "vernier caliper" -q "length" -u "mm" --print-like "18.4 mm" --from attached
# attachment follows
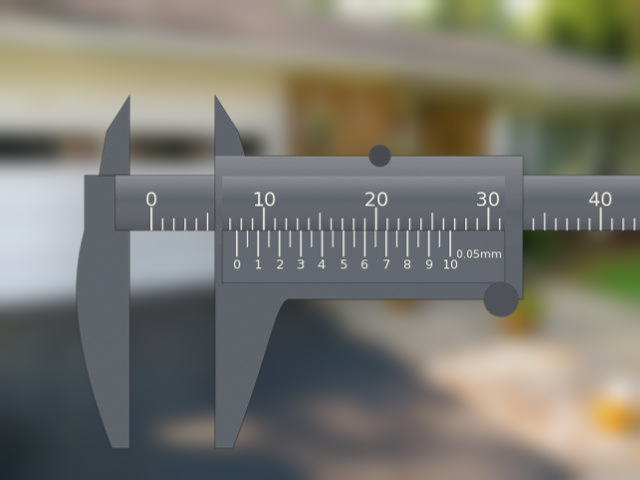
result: 7.6 mm
